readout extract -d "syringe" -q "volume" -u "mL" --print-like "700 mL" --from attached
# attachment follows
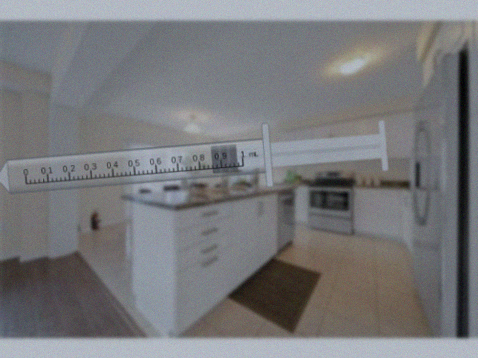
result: 0.86 mL
